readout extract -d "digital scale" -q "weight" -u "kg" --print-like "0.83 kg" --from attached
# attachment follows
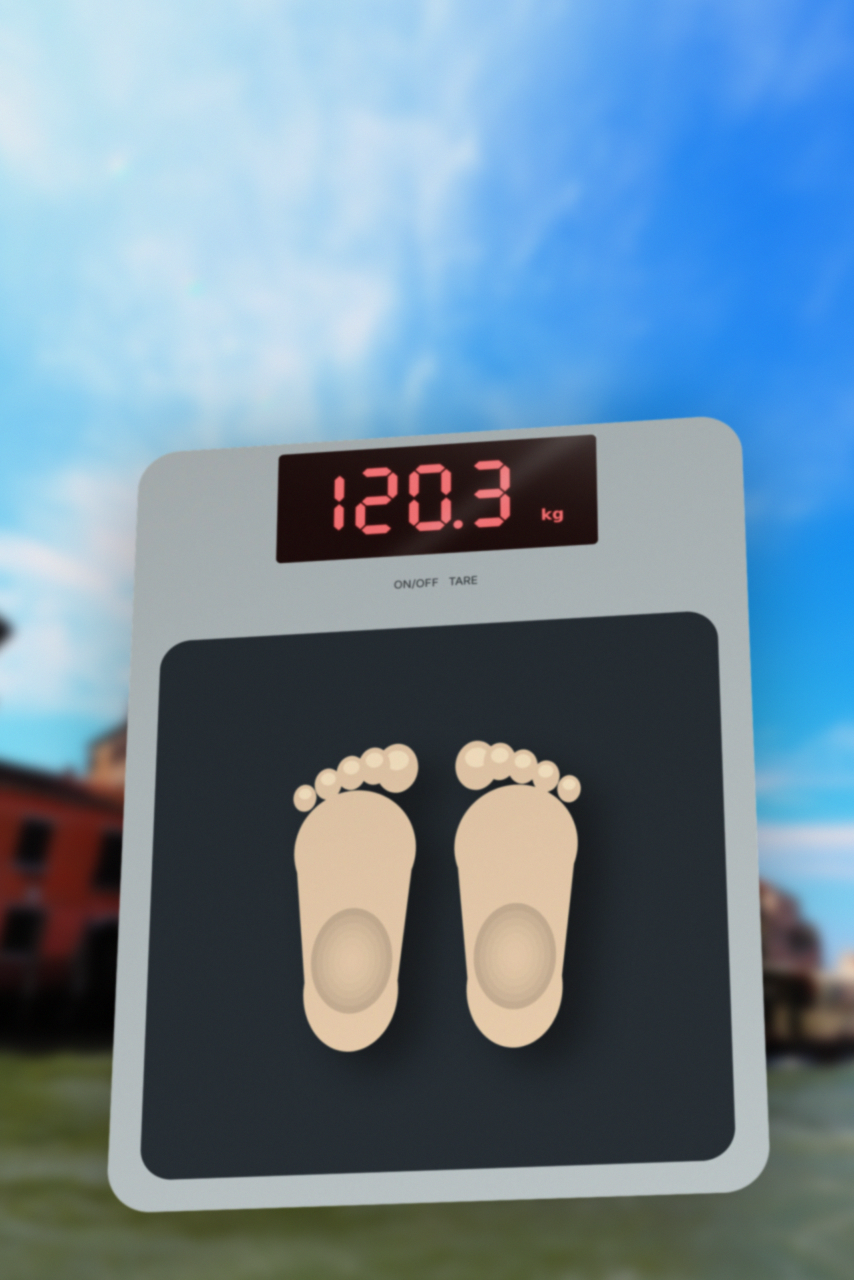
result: 120.3 kg
